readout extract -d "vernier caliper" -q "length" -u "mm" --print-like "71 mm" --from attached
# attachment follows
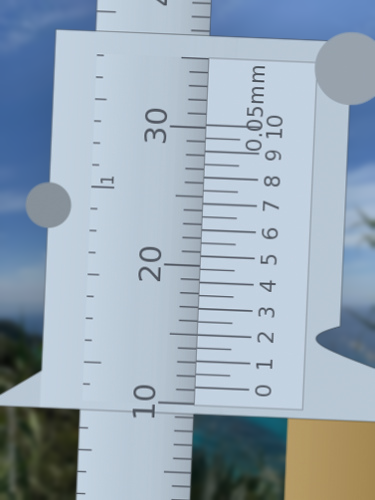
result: 11.2 mm
